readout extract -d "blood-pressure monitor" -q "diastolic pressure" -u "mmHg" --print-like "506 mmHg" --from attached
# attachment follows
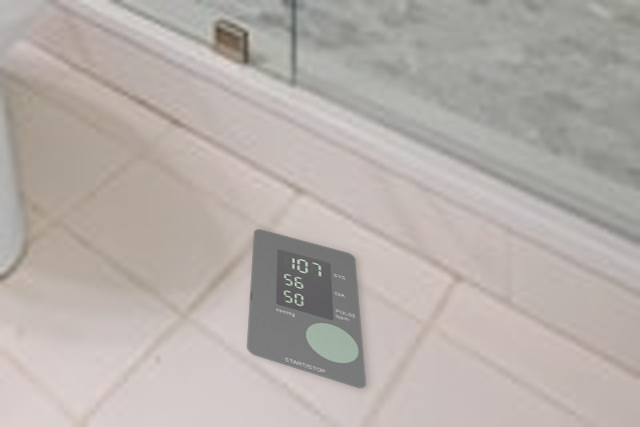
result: 56 mmHg
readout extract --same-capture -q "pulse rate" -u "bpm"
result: 50 bpm
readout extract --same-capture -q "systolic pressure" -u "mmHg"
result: 107 mmHg
